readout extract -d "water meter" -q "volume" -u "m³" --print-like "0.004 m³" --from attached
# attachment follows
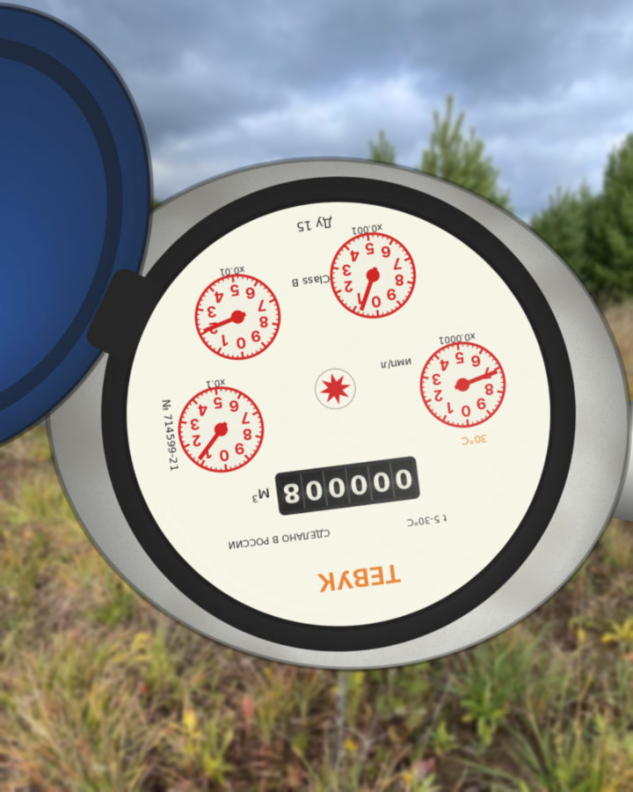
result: 8.1207 m³
